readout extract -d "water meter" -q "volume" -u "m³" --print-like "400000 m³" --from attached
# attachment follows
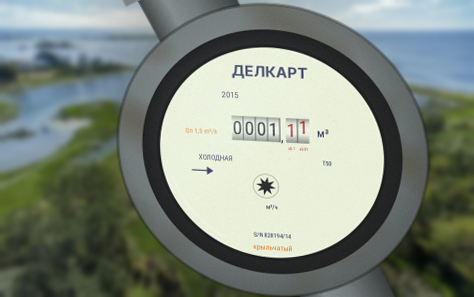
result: 1.11 m³
